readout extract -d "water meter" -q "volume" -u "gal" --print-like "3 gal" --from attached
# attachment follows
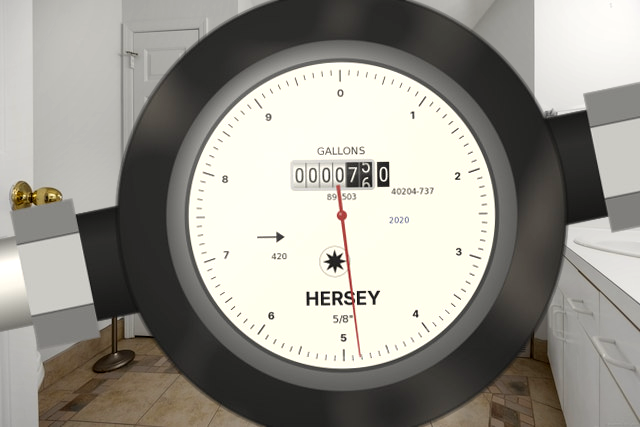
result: 754.8 gal
